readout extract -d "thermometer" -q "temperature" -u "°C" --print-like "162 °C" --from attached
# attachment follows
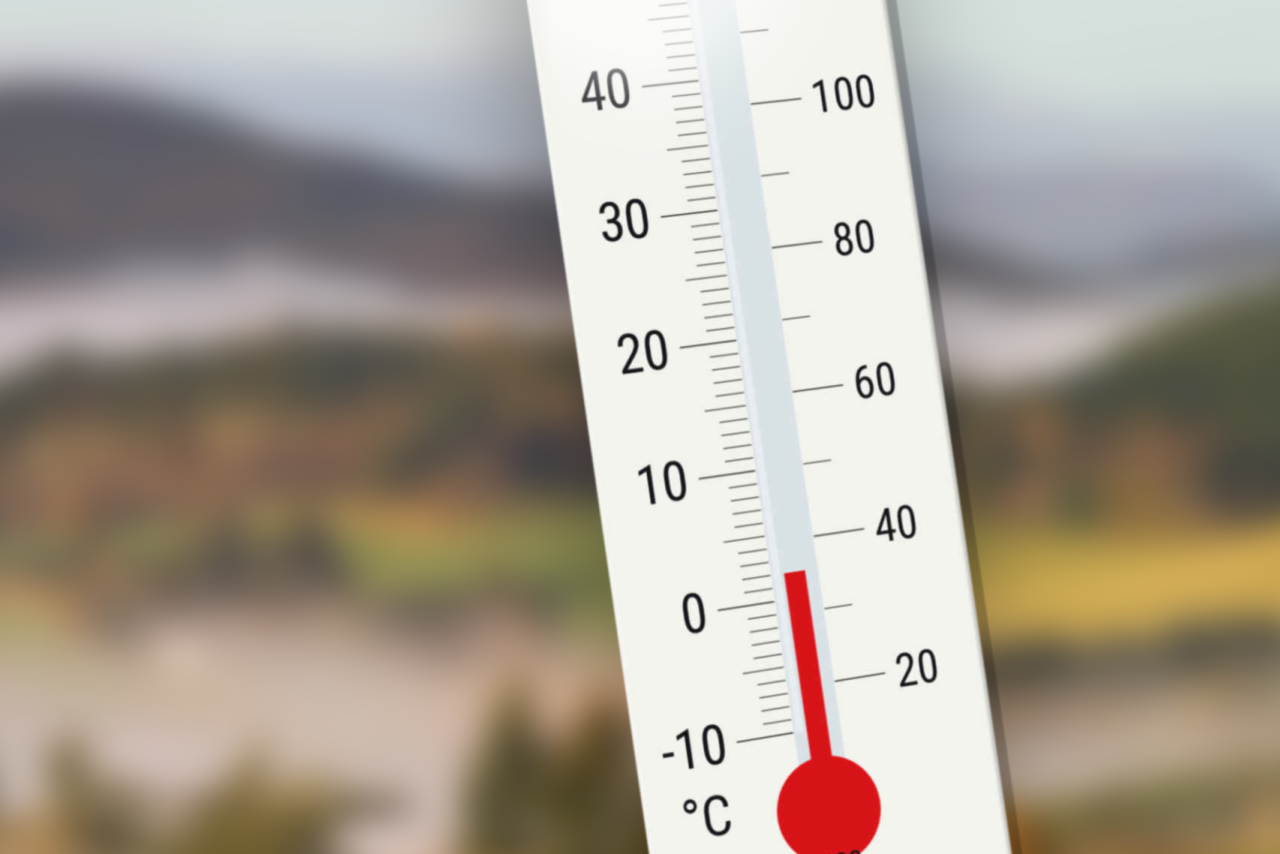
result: 2 °C
